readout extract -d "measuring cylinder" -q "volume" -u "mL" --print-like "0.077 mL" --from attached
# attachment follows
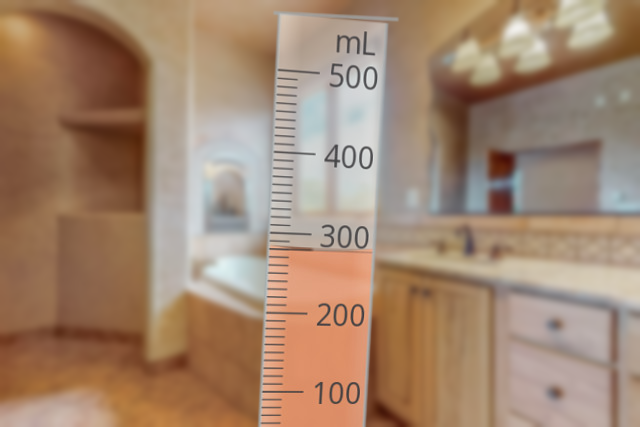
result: 280 mL
